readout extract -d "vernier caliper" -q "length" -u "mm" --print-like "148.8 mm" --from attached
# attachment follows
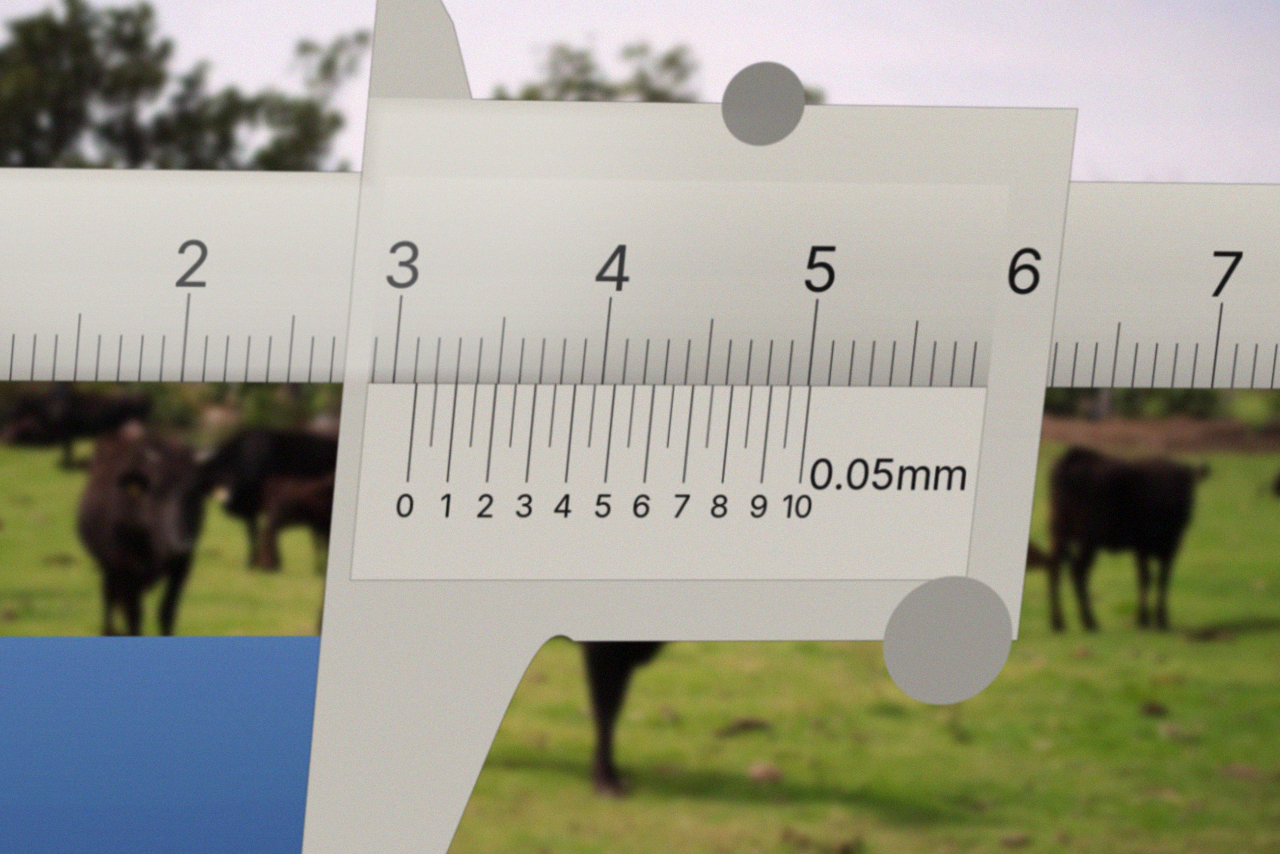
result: 31.1 mm
